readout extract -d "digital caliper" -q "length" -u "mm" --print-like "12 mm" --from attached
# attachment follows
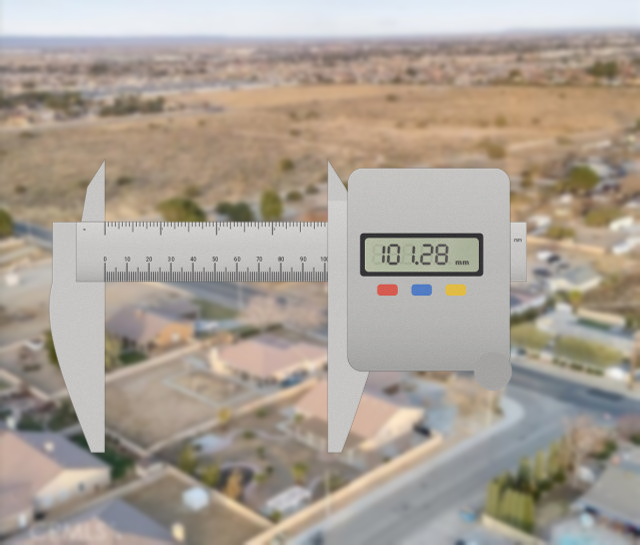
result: 101.28 mm
